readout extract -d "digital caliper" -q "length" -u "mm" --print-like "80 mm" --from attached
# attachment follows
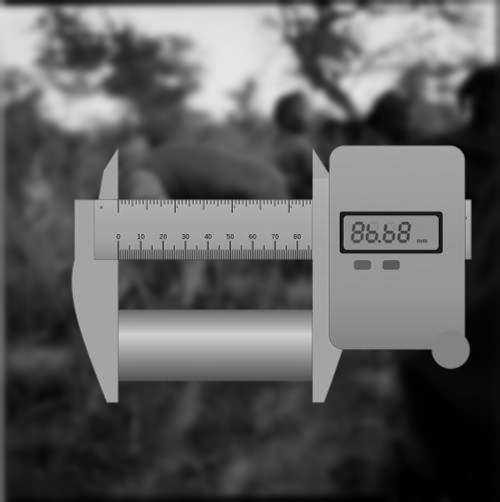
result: 86.68 mm
